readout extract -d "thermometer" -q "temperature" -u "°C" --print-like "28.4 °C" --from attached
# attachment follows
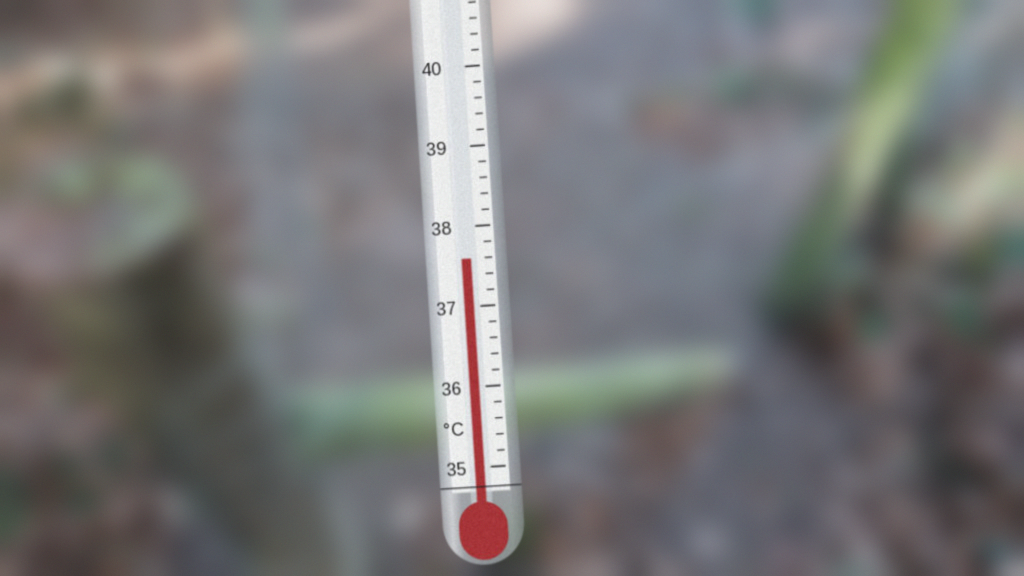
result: 37.6 °C
